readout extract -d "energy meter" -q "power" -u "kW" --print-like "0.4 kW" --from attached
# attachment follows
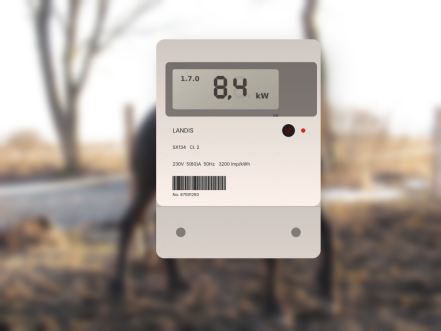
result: 8.4 kW
